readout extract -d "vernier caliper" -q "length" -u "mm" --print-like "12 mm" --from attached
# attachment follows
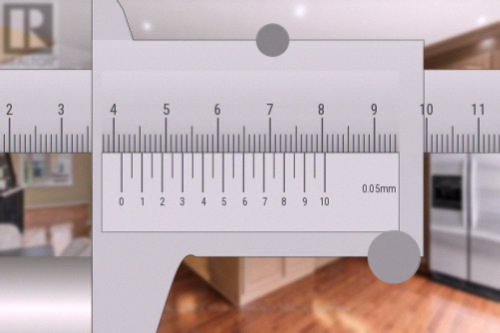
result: 41.5 mm
